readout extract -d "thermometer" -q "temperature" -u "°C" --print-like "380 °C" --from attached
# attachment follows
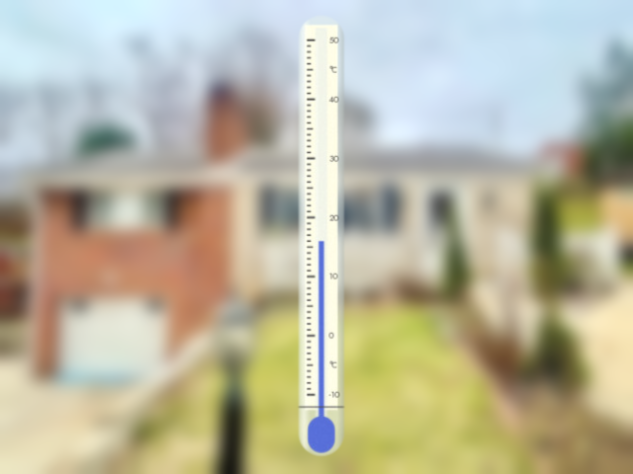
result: 16 °C
